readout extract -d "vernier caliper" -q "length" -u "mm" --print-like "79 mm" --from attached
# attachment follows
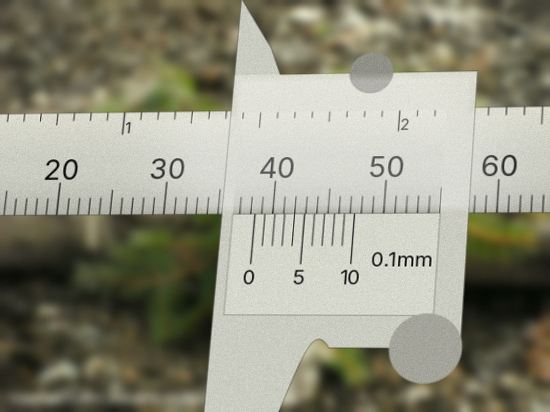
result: 38.4 mm
